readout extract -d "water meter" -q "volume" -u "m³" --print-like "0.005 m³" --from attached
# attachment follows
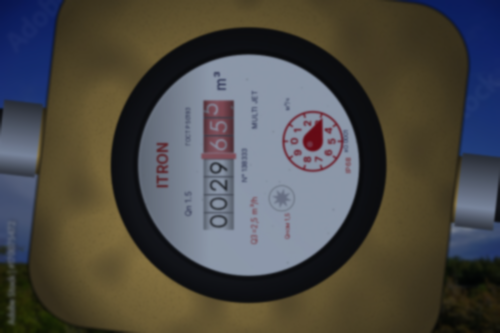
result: 29.6553 m³
